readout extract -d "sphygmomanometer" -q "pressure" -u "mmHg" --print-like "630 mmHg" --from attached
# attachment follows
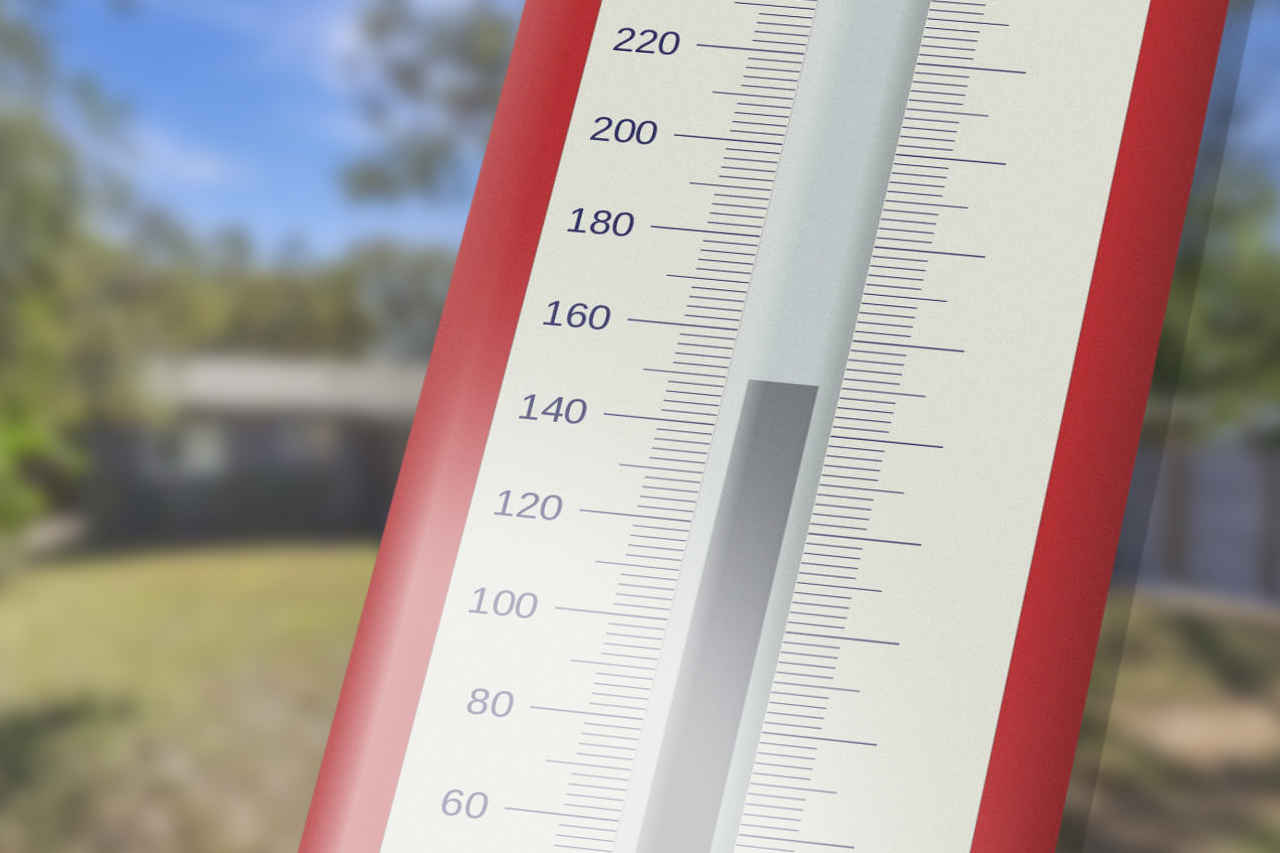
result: 150 mmHg
